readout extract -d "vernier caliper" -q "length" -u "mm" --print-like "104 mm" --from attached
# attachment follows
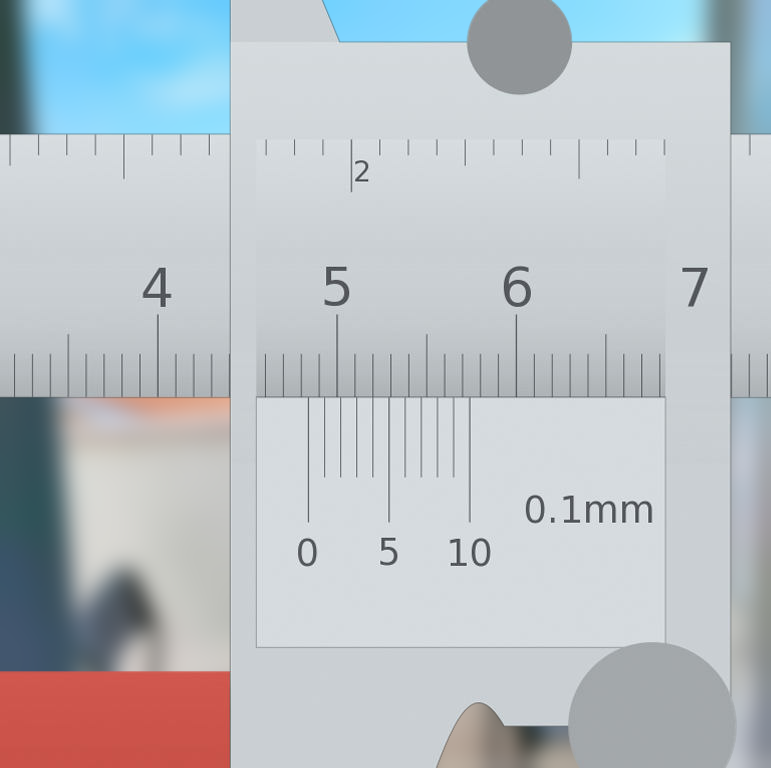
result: 48.4 mm
